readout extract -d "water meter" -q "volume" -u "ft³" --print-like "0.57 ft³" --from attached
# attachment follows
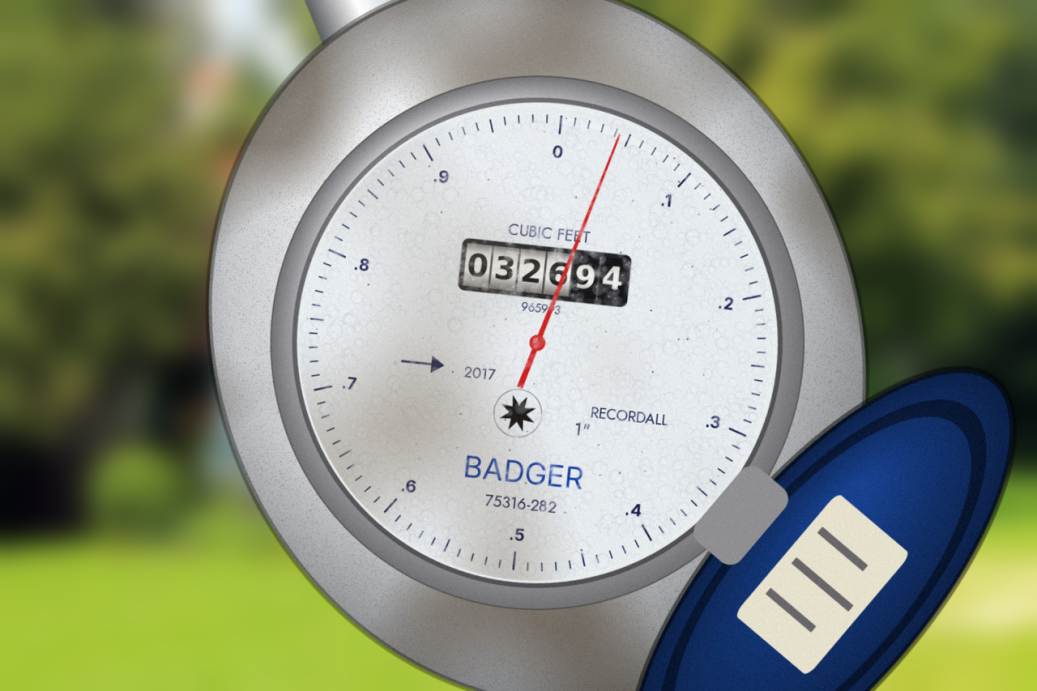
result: 32694.04 ft³
